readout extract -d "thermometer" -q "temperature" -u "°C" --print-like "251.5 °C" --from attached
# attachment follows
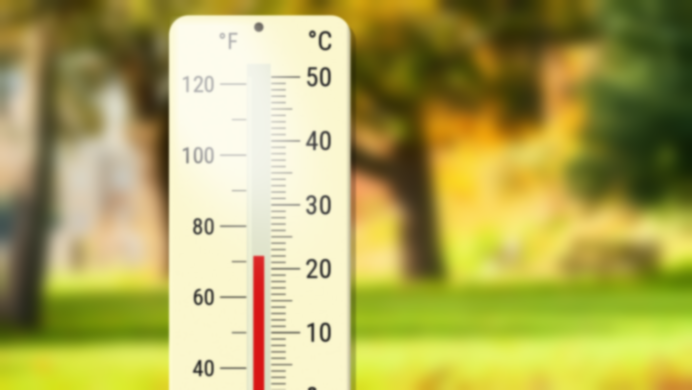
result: 22 °C
